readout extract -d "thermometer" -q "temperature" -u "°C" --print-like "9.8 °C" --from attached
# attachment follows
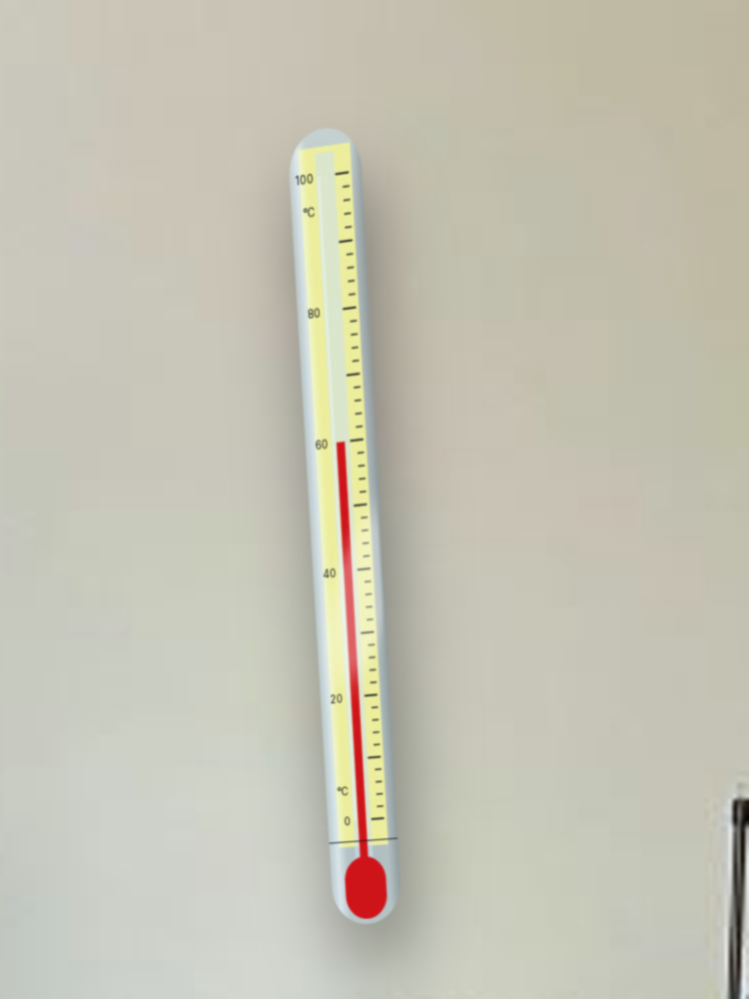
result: 60 °C
